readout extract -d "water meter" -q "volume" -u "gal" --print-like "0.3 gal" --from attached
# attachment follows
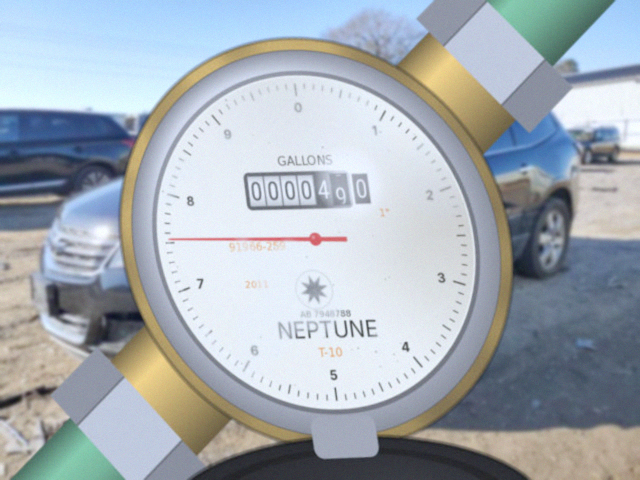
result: 487.5 gal
